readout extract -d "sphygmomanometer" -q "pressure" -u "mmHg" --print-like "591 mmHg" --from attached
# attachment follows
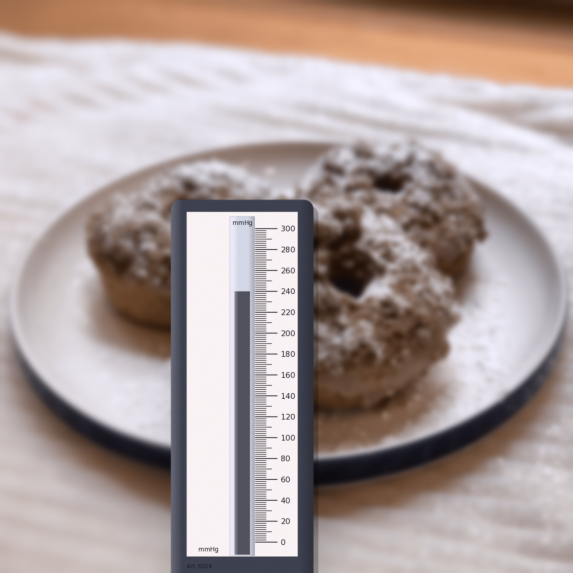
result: 240 mmHg
